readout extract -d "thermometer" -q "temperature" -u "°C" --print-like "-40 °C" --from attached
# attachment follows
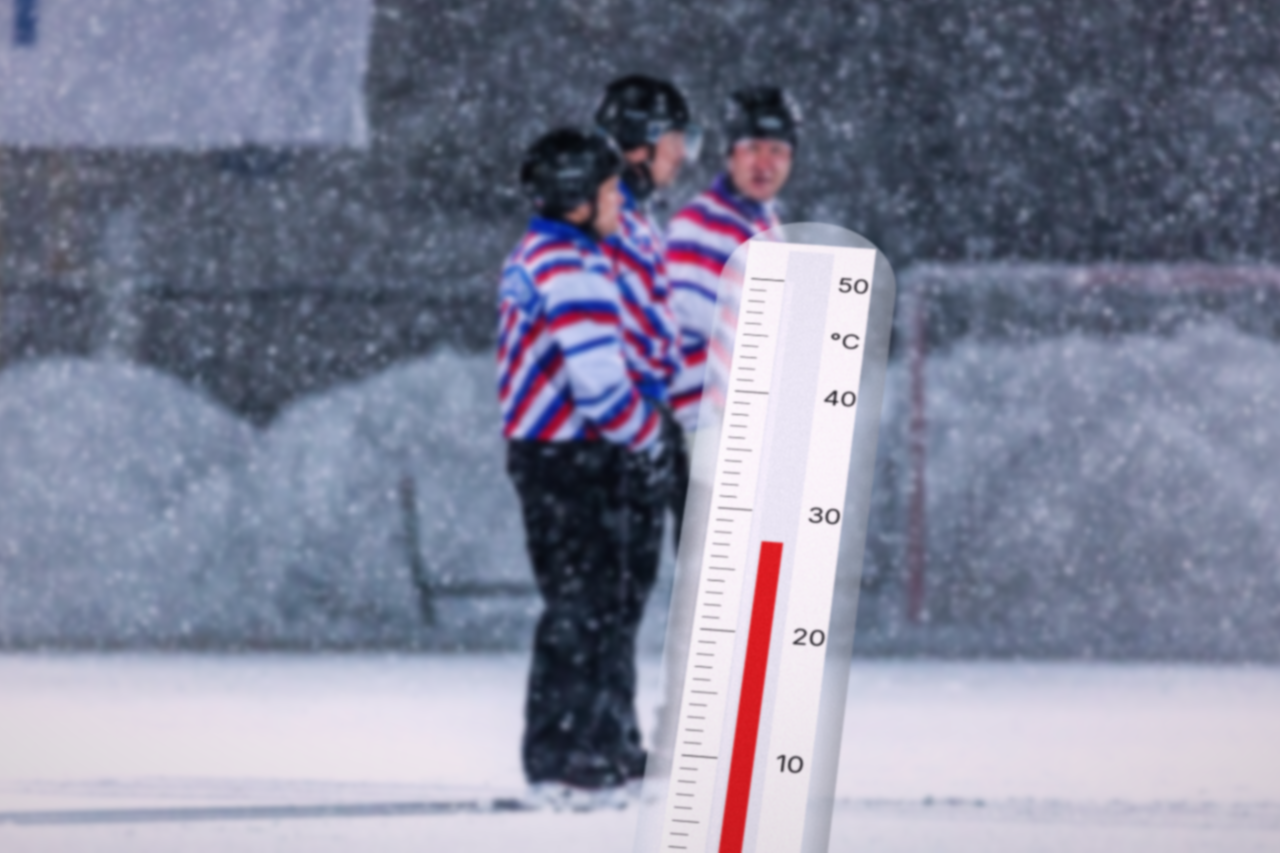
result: 27.5 °C
